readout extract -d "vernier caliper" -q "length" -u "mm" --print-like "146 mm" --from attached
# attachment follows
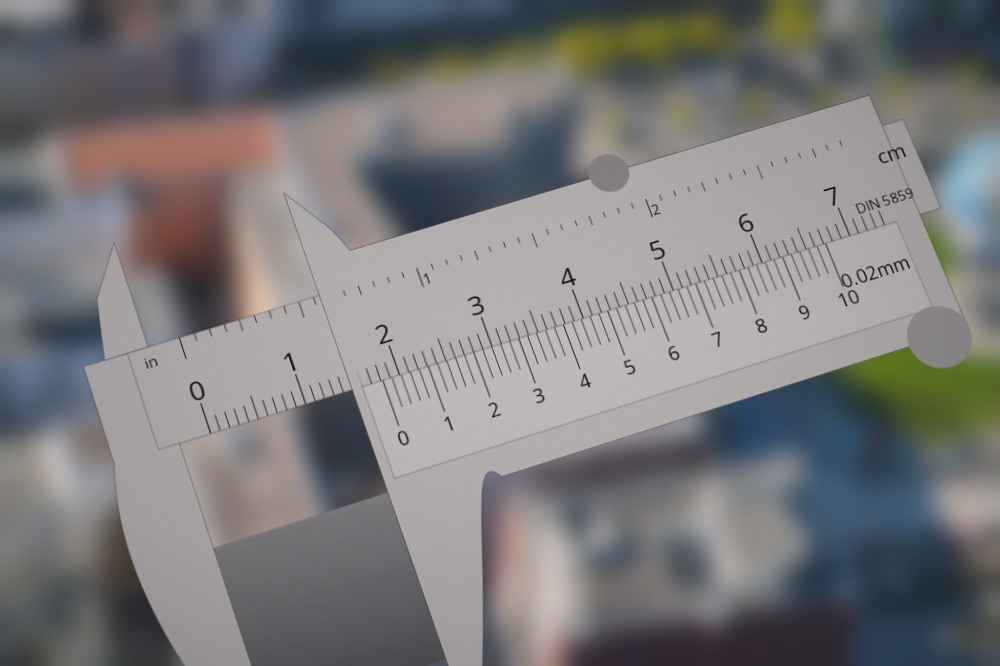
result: 18.2 mm
